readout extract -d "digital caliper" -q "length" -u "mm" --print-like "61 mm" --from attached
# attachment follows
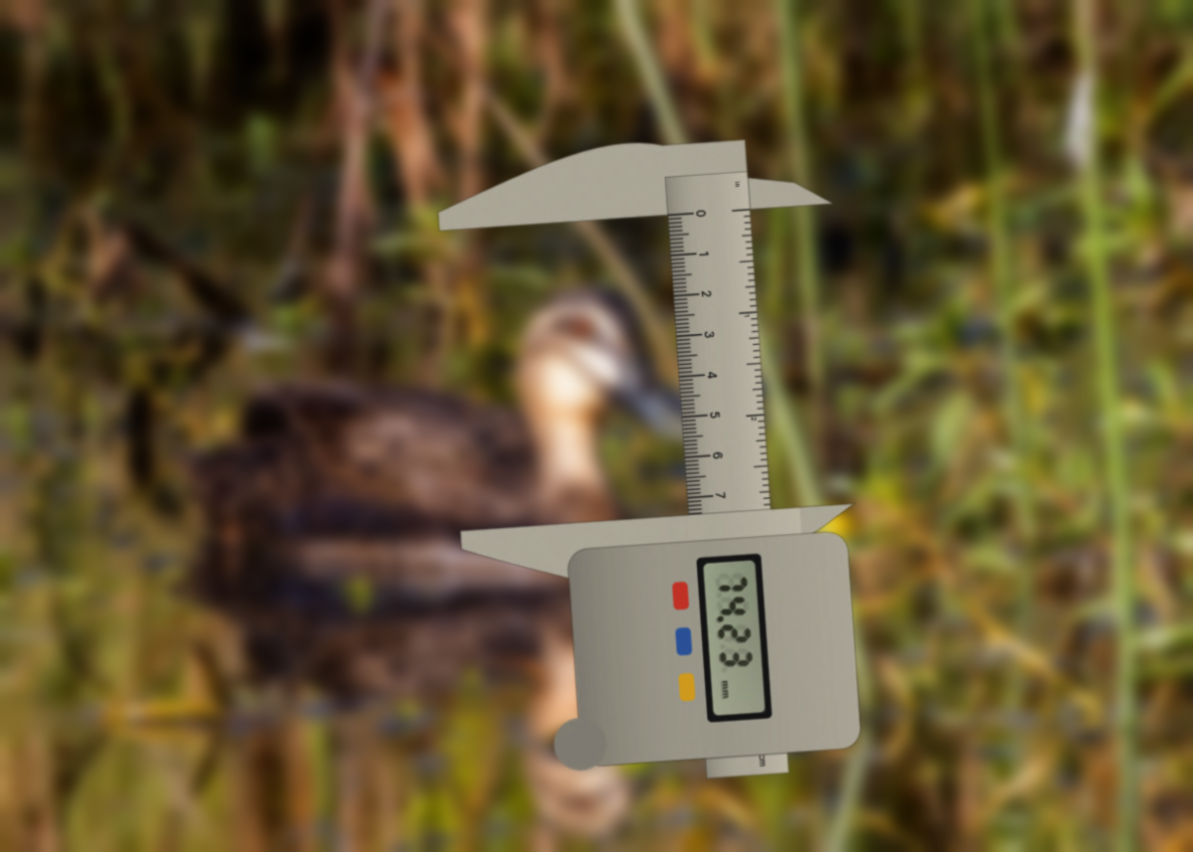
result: 74.23 mm
